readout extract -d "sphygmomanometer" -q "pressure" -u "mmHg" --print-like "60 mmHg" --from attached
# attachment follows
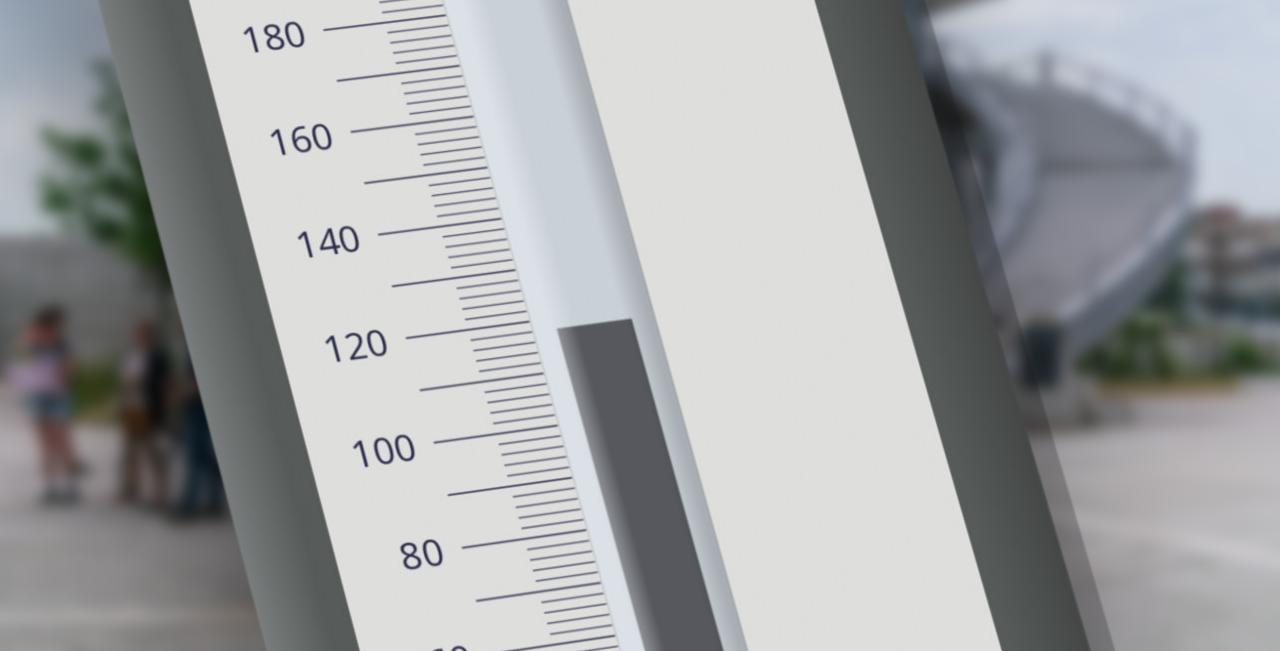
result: 118 mmHg
